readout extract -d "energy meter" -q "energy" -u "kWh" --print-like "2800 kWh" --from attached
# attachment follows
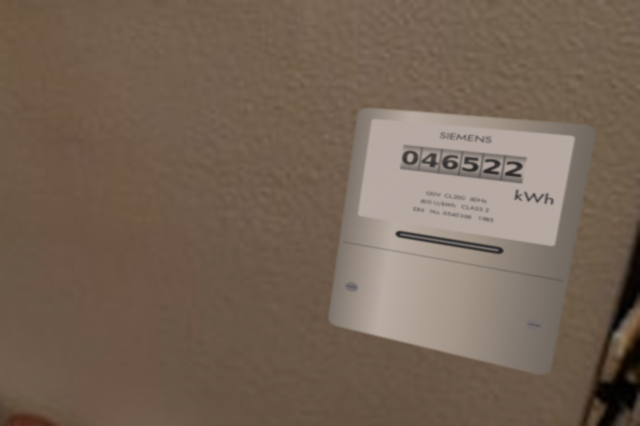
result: 46522 kWh
